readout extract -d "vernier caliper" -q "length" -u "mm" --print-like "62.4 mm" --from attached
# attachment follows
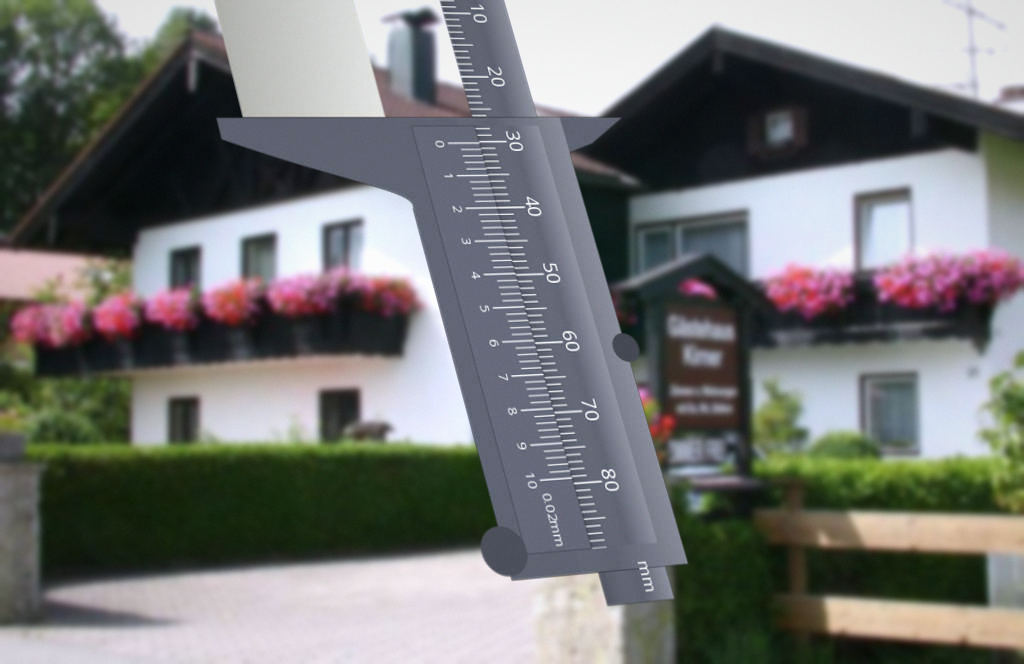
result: 30.2 mm
